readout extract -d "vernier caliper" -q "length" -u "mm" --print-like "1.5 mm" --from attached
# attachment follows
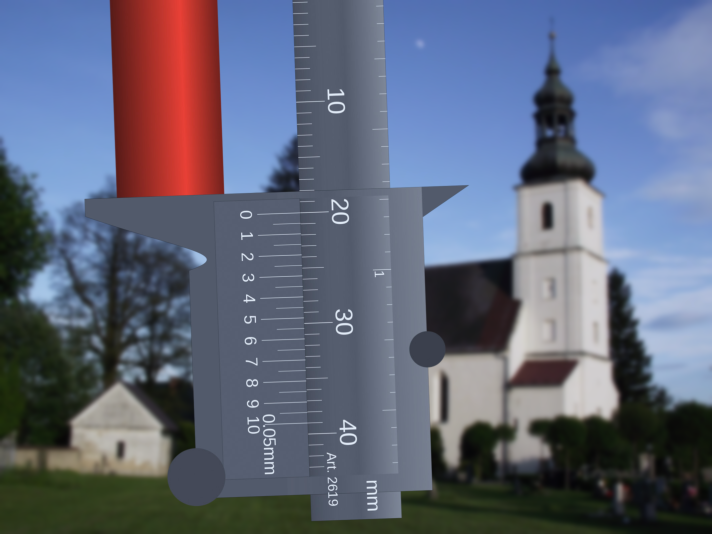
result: 20.0 mm
